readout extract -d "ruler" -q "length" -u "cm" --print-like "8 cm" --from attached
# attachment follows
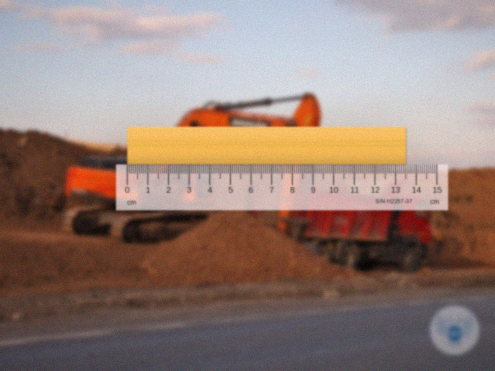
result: 13.5 cm
